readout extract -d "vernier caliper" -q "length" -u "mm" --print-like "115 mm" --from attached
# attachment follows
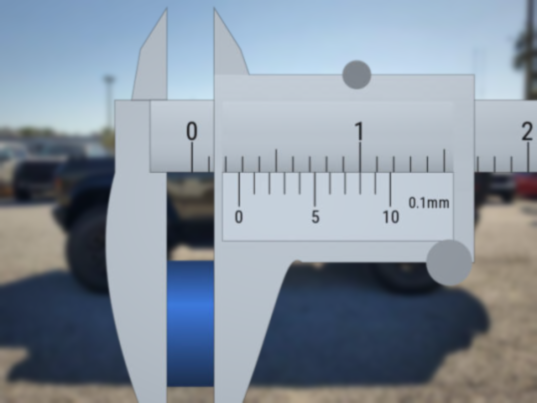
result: 2.8 mm
